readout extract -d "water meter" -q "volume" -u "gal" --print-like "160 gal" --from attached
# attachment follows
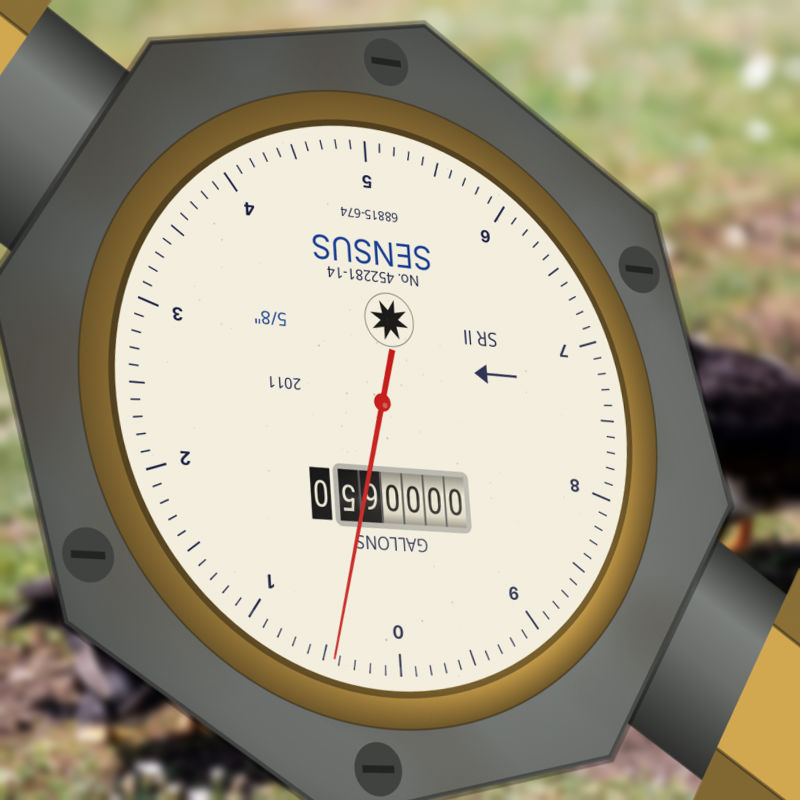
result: 650.4 gal
